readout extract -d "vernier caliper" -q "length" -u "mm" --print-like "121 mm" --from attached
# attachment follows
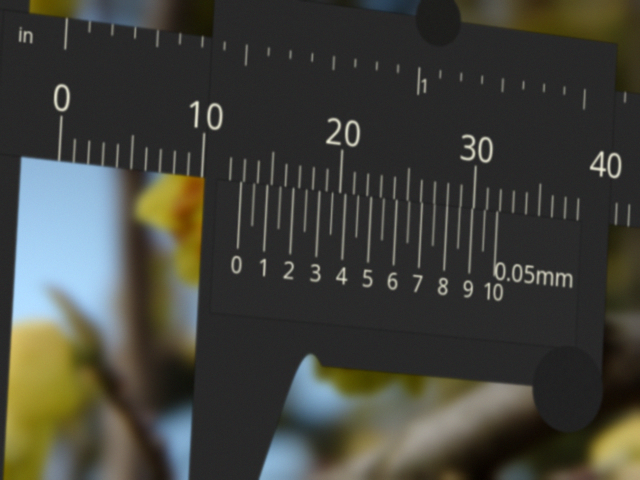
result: 12.8 mm
